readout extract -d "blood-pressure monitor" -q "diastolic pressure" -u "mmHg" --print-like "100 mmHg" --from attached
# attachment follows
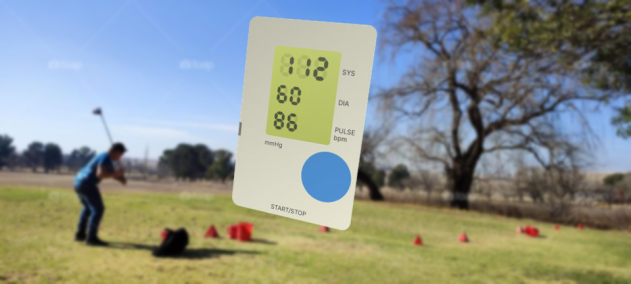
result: 60 mmHg
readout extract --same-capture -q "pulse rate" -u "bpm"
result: 86 bpm
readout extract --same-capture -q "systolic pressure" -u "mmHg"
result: 112 mmHg
